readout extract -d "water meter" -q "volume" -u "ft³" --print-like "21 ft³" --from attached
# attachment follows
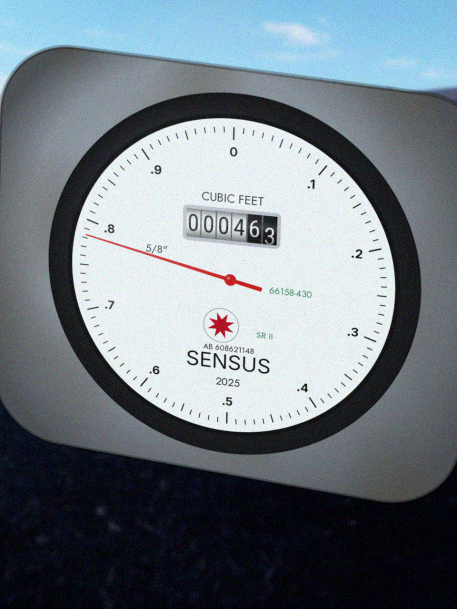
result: 462.78 ft³
